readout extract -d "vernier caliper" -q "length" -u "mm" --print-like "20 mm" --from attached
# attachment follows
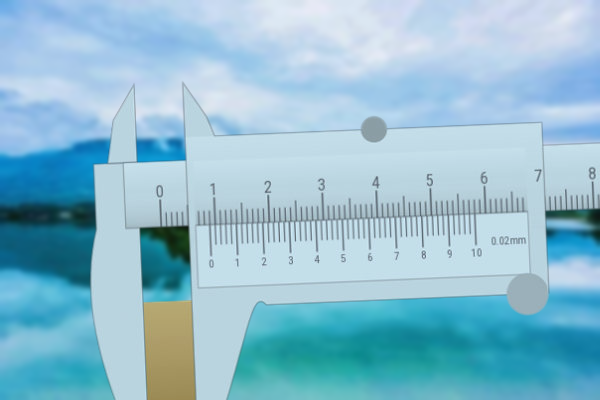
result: 9.0 mm
